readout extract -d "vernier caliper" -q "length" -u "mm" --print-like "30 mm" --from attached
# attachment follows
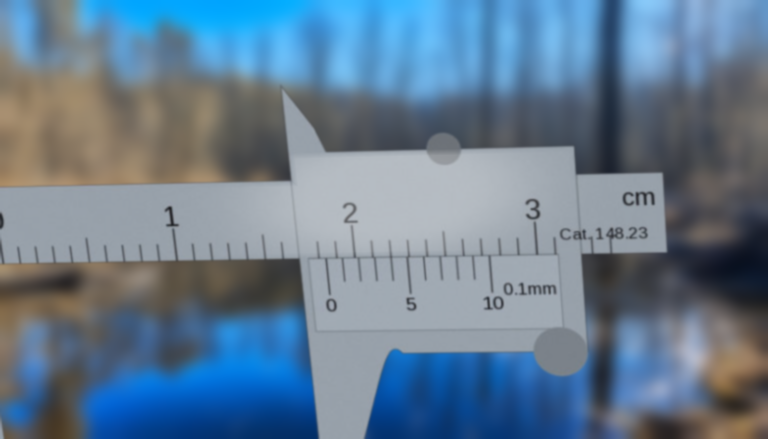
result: 18.4 mm
